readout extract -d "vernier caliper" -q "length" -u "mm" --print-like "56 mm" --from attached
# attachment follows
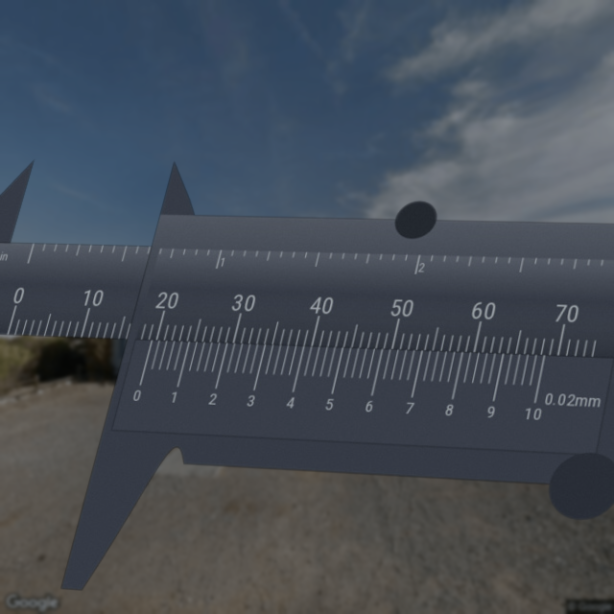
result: 19.4 mm
